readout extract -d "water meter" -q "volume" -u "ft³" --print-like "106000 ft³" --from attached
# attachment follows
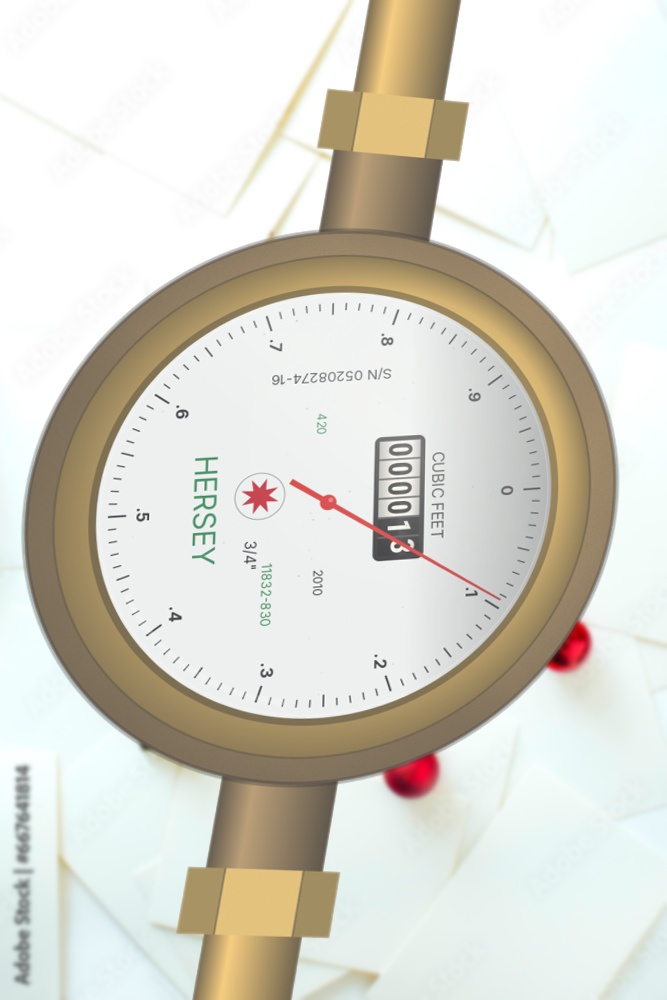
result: 13.09 ft³
